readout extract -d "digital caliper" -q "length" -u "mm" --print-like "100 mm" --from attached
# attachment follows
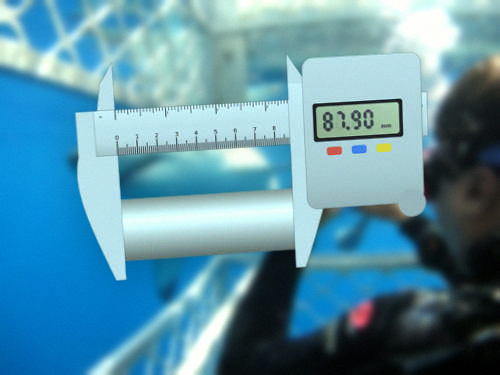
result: 87.90 mm
